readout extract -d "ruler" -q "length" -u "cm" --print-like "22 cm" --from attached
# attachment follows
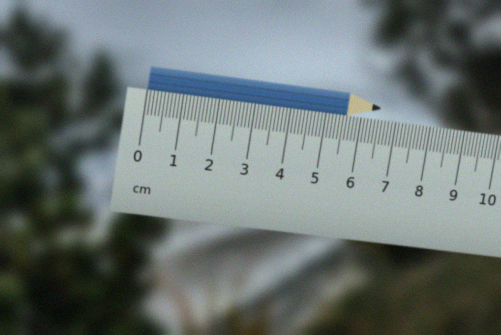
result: 6.5 cm
